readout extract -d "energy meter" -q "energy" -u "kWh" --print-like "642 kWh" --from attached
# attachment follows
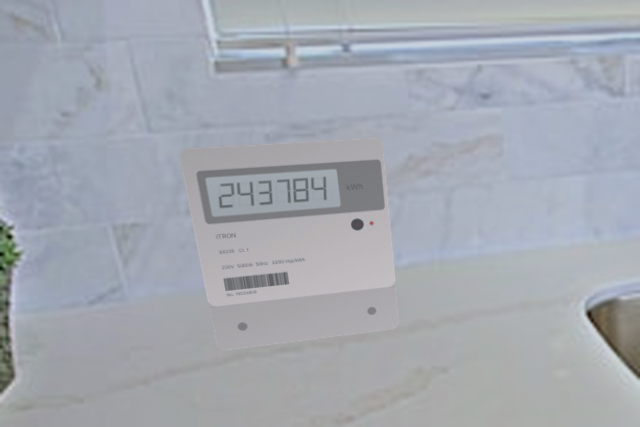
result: 243784 kWh
